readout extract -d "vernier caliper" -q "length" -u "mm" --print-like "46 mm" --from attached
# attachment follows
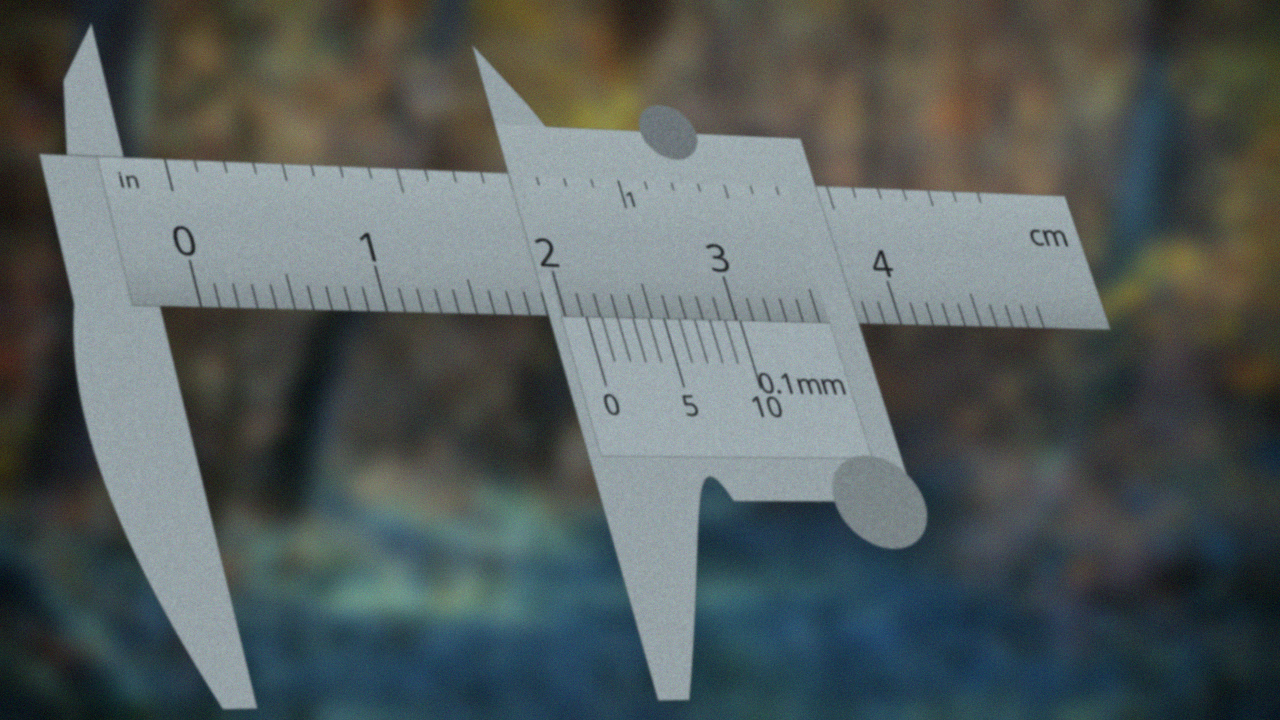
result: 21.2 mm
